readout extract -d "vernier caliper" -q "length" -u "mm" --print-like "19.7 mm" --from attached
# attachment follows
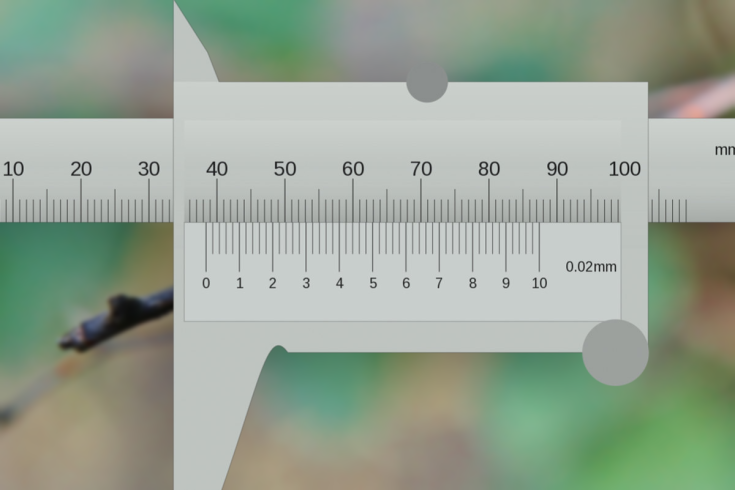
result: 38.4 mm
